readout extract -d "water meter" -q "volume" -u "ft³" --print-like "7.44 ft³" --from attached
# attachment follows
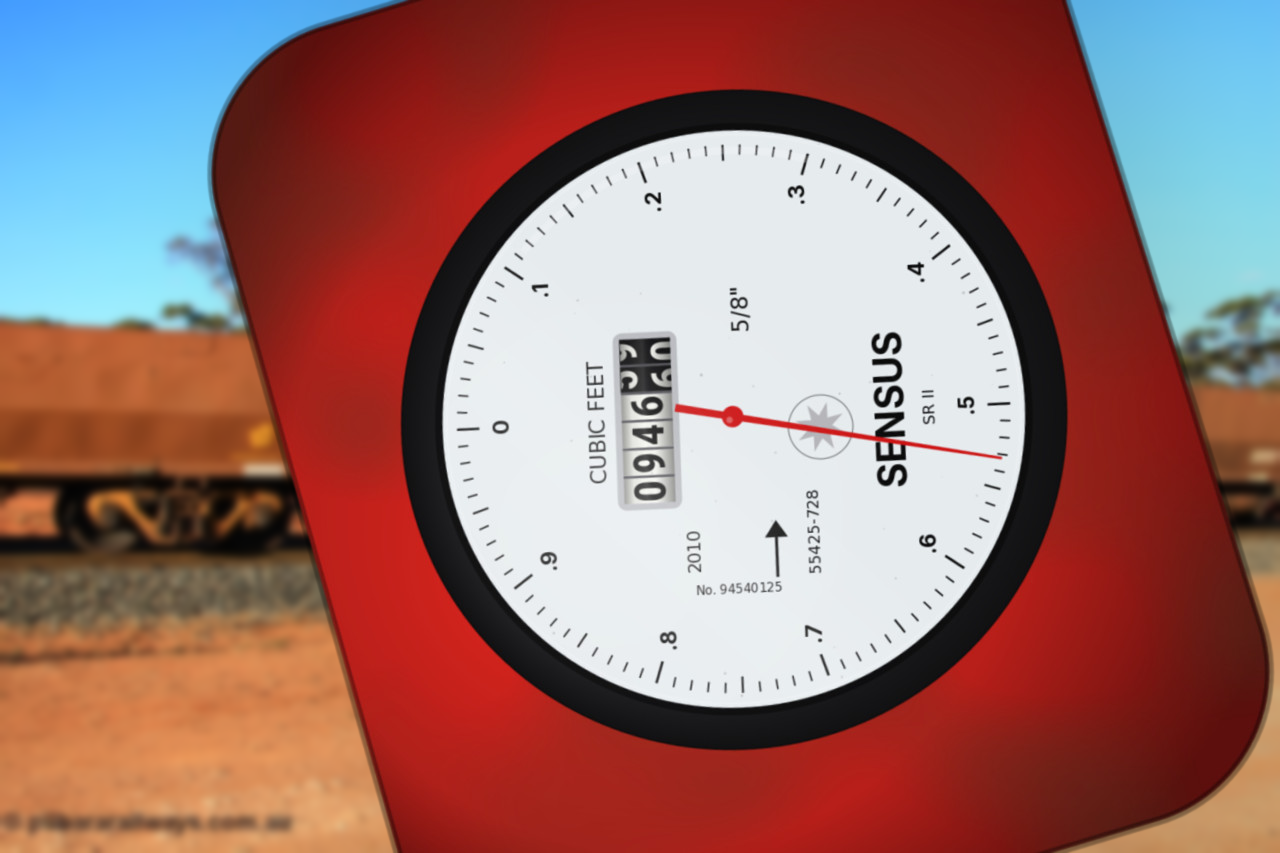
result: 94659.53 ft³
